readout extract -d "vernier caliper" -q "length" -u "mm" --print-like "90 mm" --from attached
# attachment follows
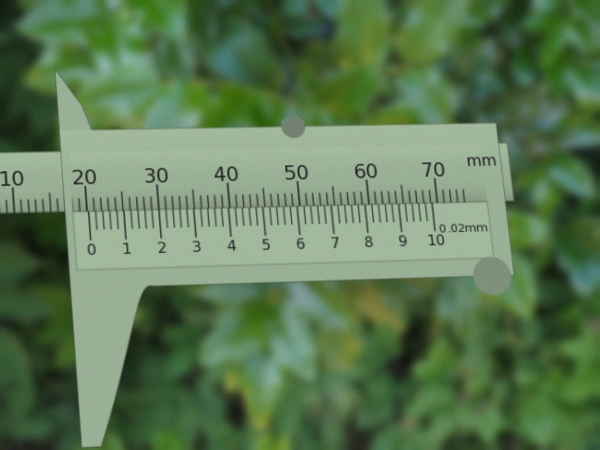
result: 20.2 mm
